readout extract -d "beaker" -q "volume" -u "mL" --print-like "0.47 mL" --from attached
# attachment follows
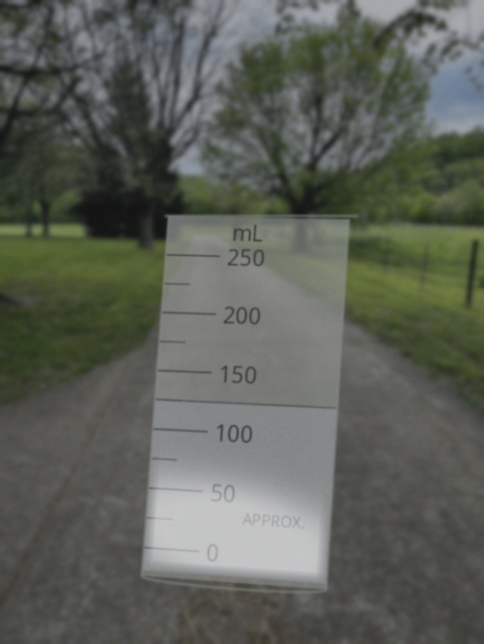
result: 125 mL
